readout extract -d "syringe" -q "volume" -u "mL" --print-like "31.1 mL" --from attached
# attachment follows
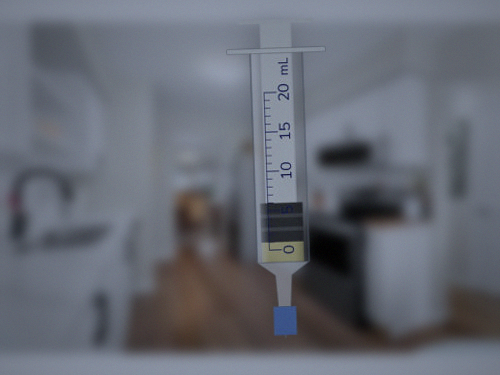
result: 1 mL
